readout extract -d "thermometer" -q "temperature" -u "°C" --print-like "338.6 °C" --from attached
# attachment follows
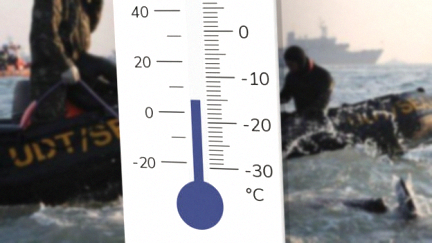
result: -15 °C
